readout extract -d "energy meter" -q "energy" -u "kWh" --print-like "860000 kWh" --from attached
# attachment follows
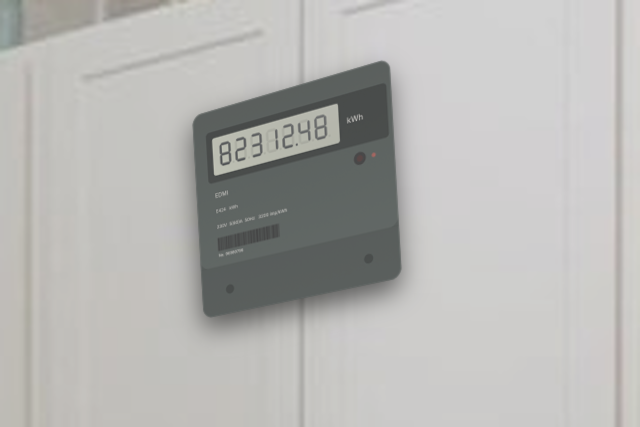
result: 82312.48 kWh
